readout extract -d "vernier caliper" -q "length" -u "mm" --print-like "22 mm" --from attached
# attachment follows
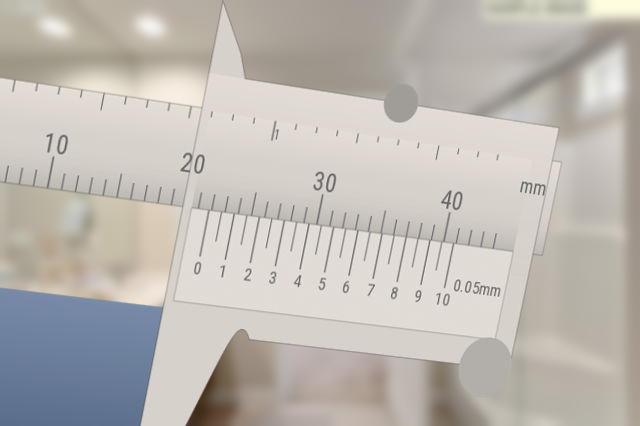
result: 21.8 mm
